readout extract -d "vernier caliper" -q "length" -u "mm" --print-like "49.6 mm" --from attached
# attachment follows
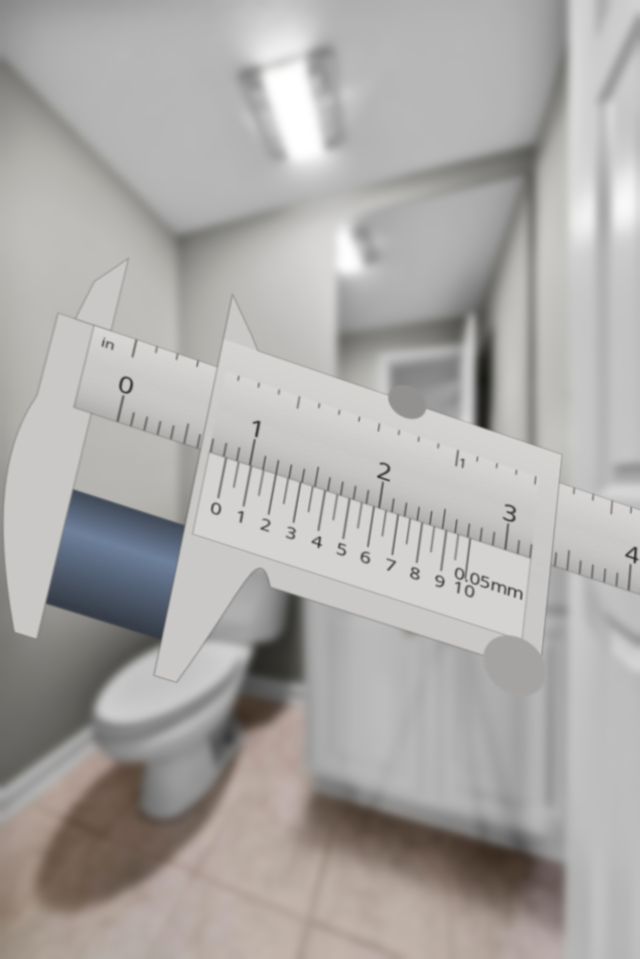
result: 8.2 mm
